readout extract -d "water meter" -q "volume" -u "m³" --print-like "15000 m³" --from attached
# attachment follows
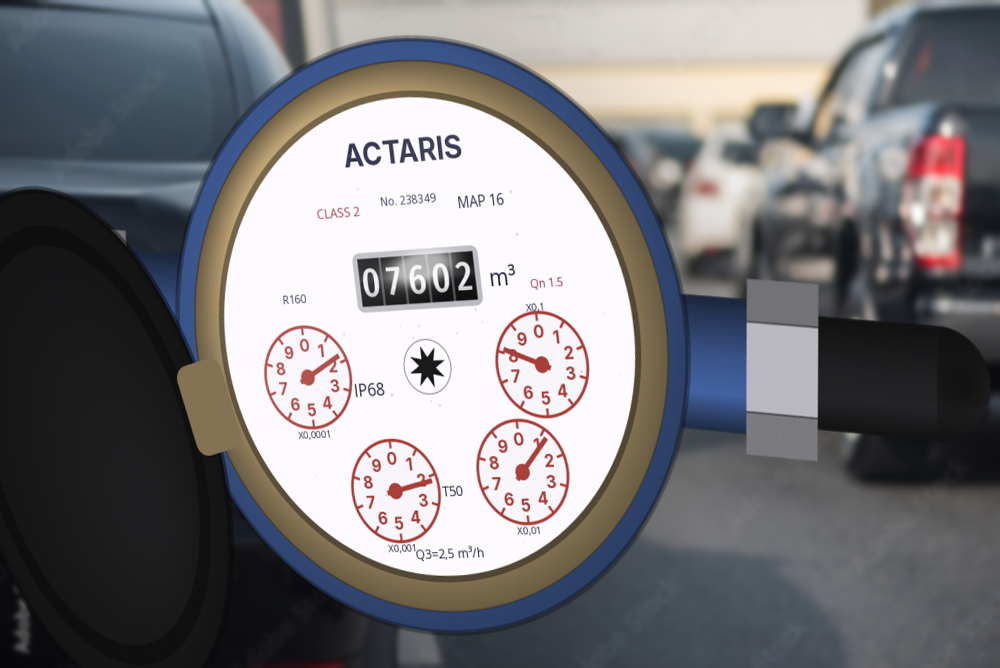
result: 7602.8121 m³
